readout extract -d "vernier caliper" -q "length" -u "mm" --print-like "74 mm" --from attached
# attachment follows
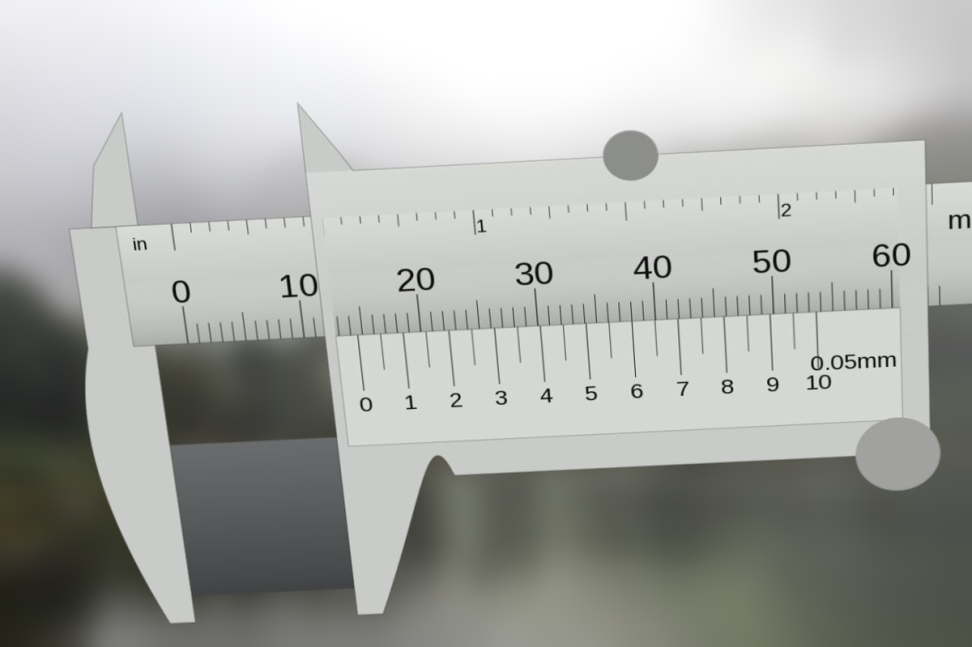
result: 14.6 mm
